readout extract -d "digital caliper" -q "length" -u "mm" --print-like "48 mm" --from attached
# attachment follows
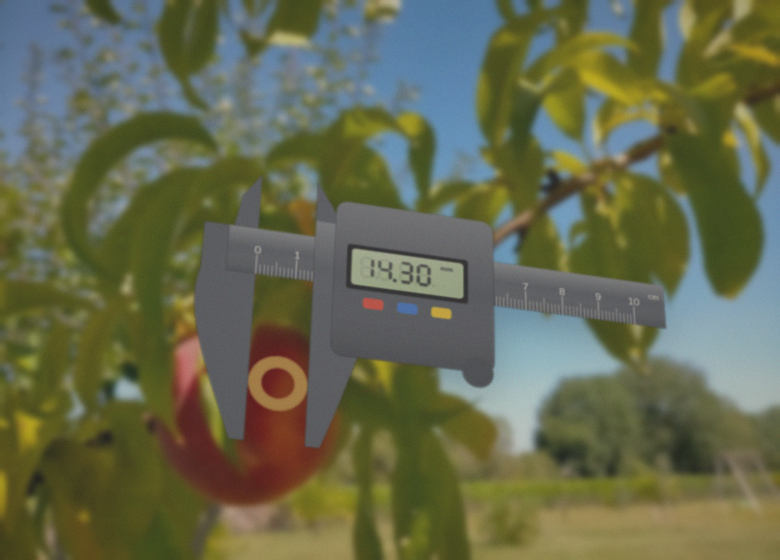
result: 14.30 mm
